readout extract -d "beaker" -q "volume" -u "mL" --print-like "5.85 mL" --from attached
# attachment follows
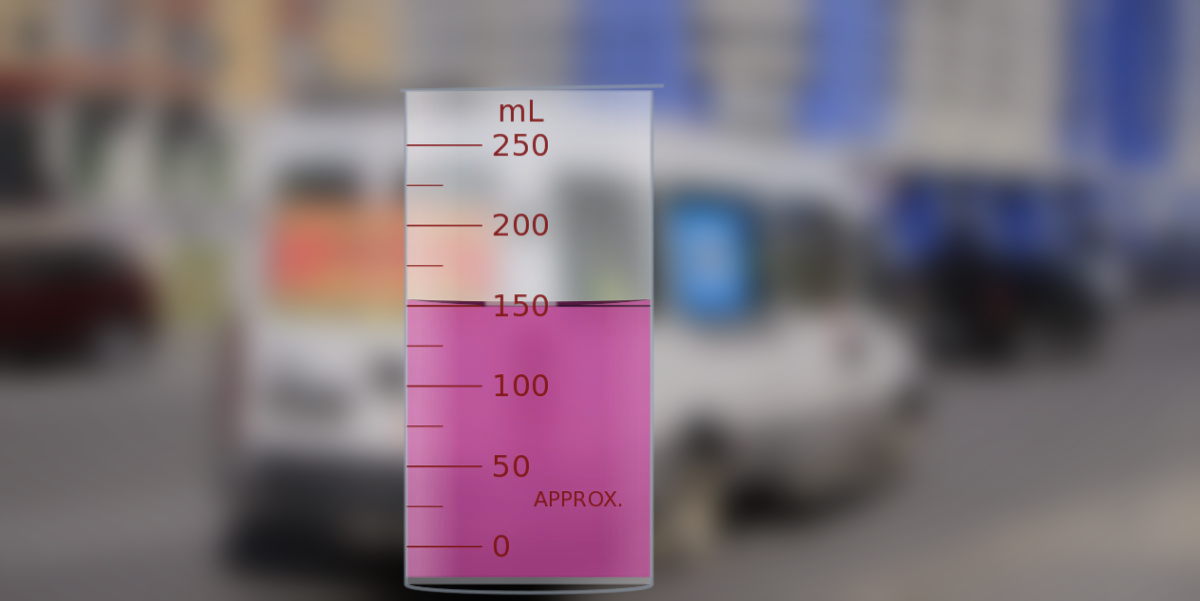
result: 150 mL
